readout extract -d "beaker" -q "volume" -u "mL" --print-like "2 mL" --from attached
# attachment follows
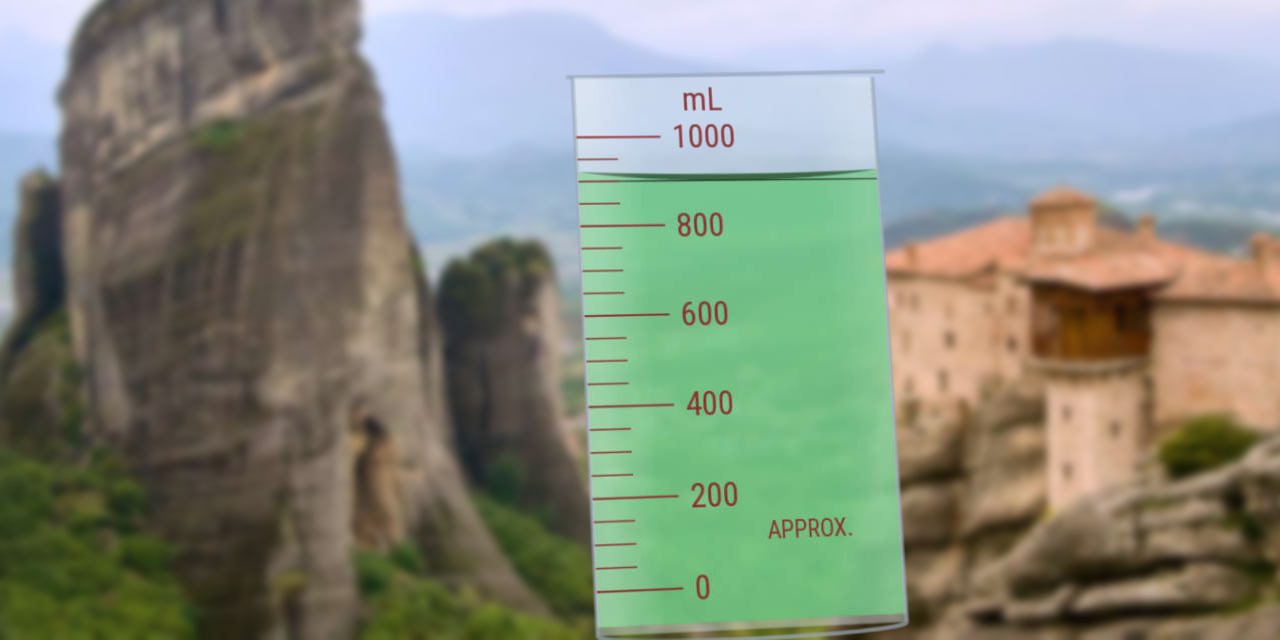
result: 900 mL
